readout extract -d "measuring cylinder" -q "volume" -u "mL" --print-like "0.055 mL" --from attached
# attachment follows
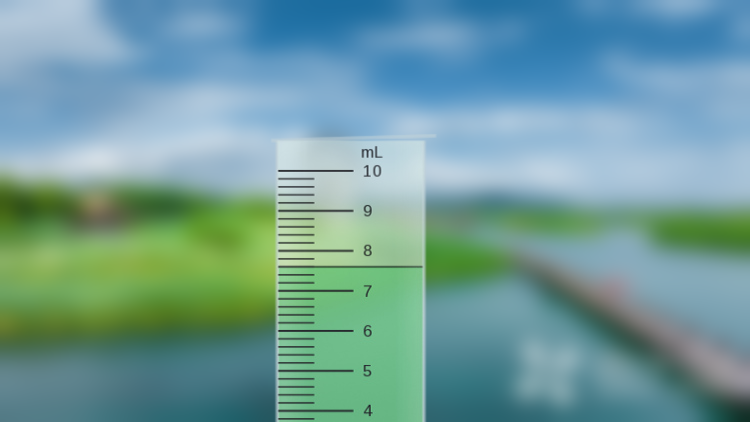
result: 7.6 mL
